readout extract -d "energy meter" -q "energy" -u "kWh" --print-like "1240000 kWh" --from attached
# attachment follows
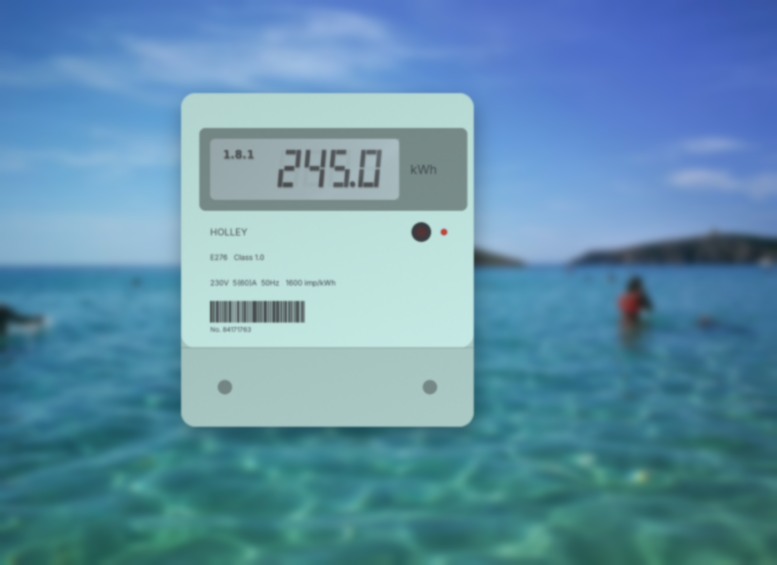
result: 245.0 kWh
